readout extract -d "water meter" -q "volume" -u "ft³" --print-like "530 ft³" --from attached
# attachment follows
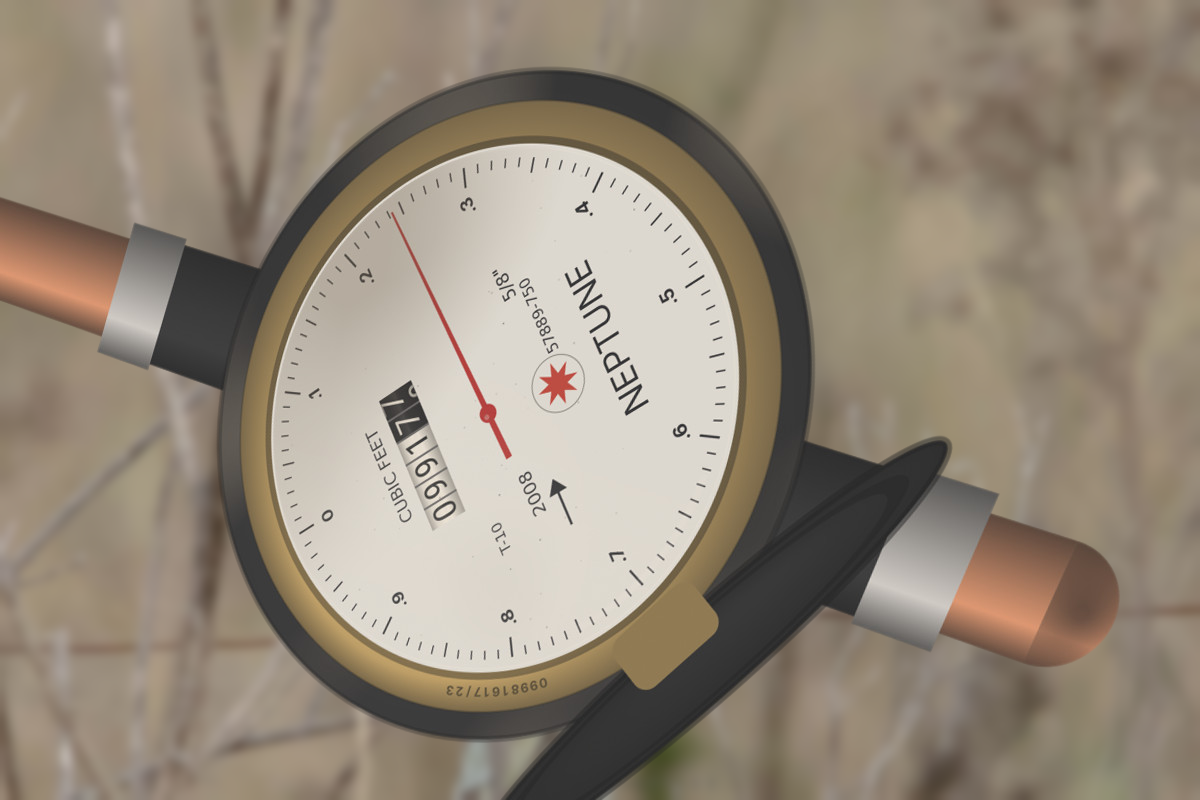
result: 99177.24 ft³
